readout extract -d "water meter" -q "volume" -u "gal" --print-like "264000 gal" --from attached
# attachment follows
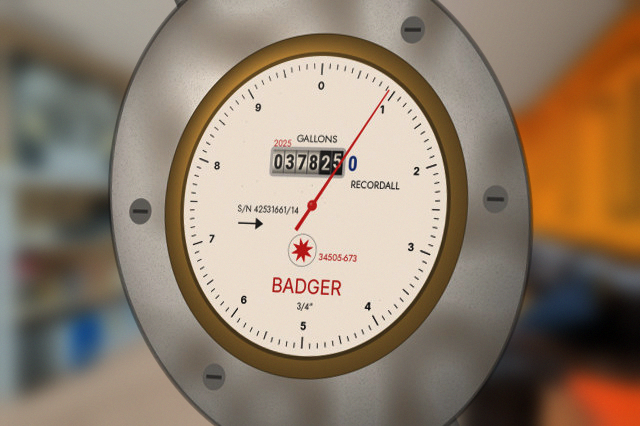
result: 378250.9 gal
